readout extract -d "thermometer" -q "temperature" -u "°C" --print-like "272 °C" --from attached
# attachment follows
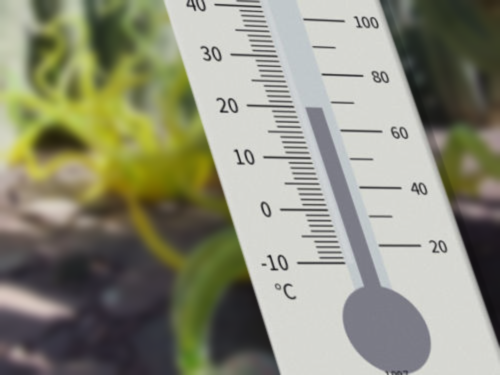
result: 20 °C
